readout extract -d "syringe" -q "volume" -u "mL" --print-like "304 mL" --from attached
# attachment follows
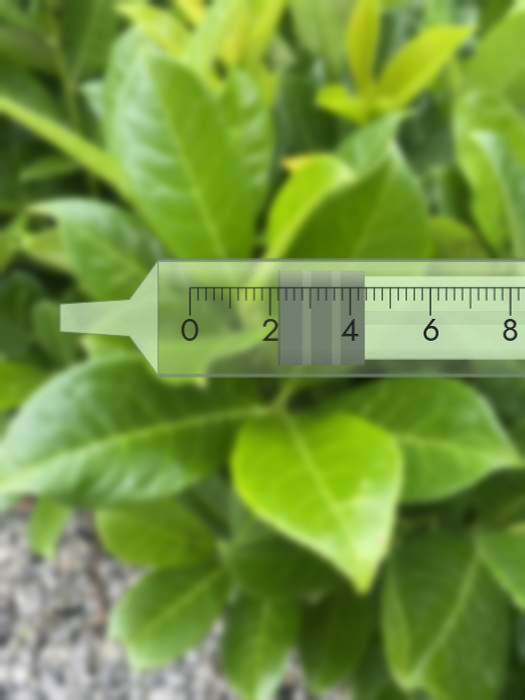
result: 2.2 mL
